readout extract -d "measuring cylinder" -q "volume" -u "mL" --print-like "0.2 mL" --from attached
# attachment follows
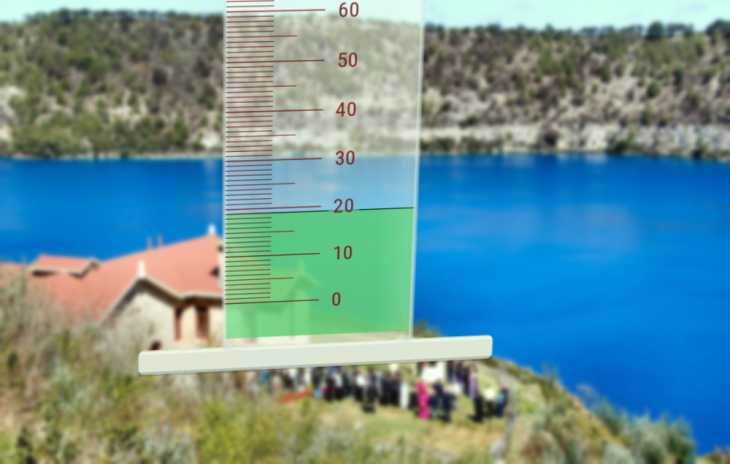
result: 19 mL
